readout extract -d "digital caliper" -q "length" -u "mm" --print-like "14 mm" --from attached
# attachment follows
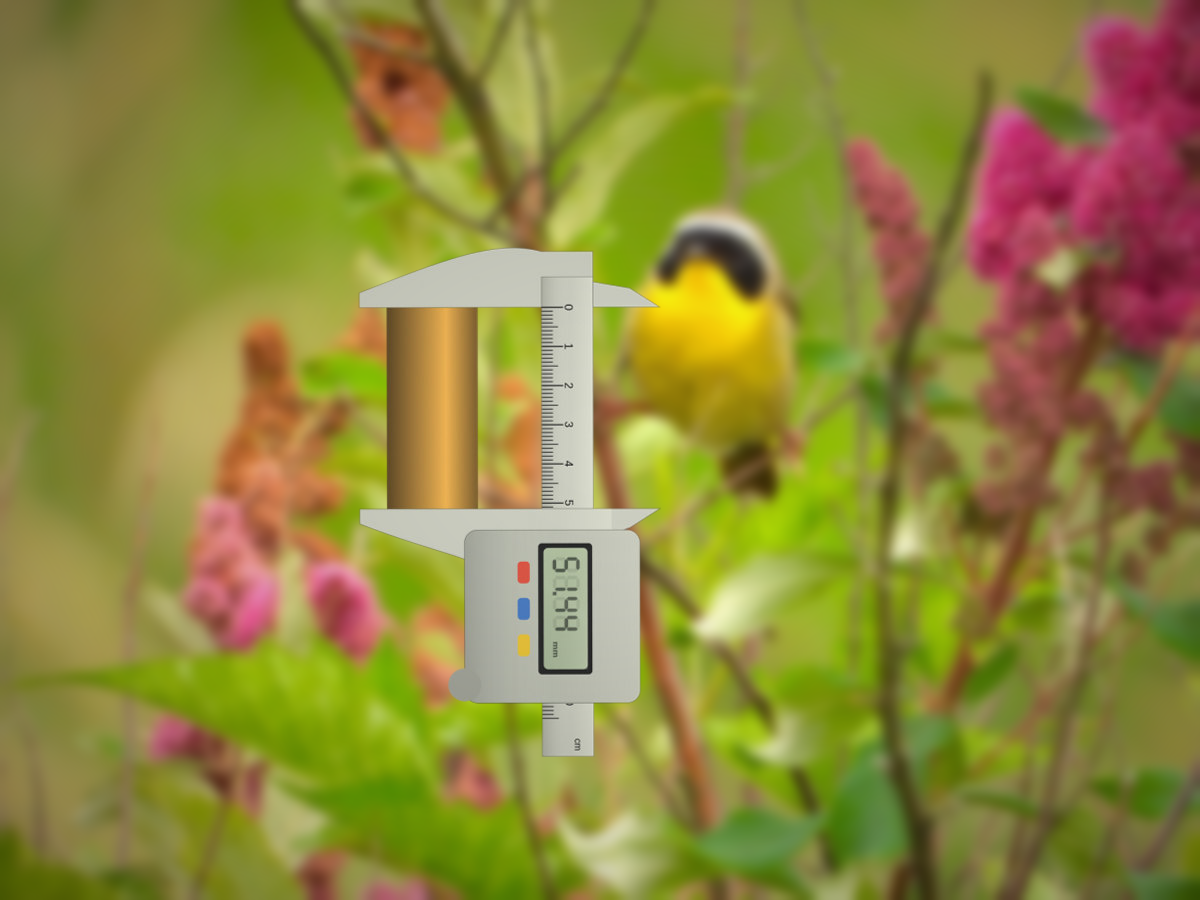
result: 51.44 mm
